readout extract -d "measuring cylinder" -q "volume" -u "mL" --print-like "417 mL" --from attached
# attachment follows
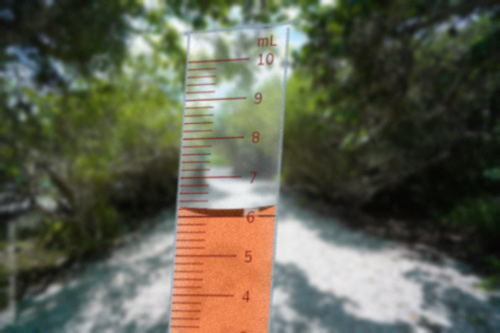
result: 6 mL
